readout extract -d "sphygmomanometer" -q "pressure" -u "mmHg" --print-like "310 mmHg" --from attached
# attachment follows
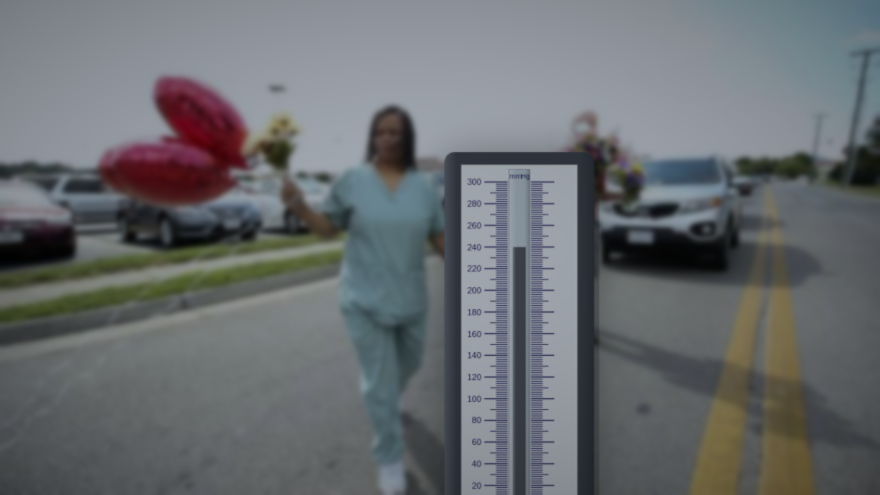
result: 240 mmHg
